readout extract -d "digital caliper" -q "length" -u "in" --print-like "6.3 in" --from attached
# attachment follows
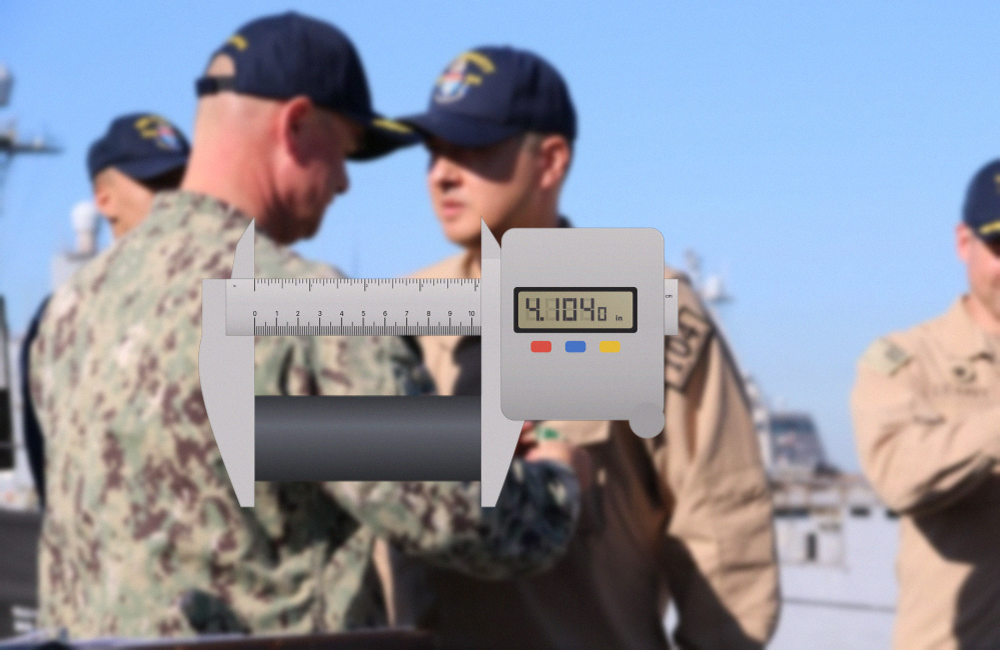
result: 4.1040 in
